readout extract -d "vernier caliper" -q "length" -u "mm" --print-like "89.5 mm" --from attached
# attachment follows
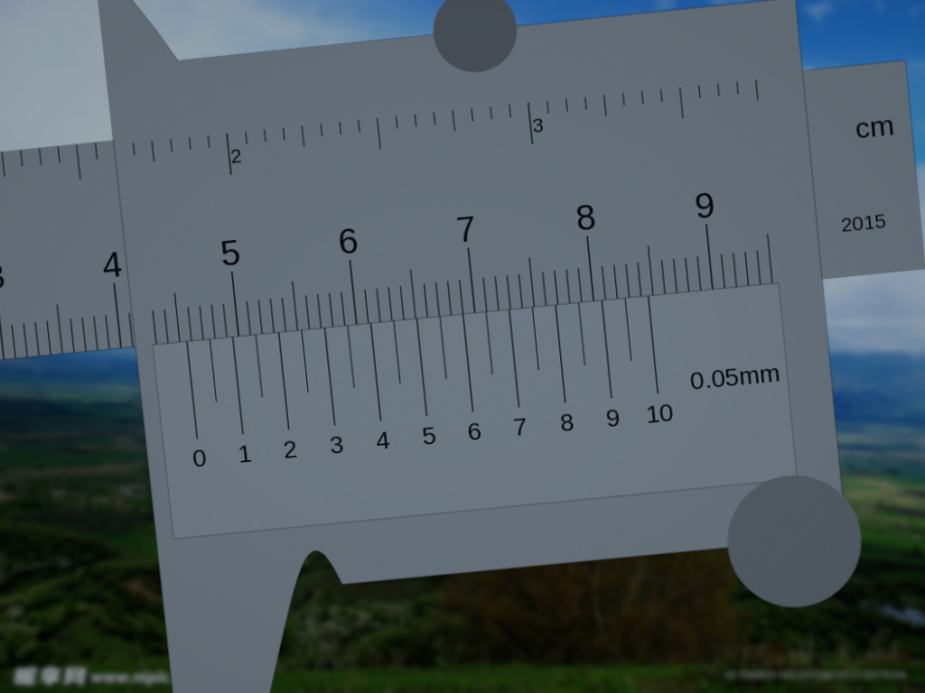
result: 45.6 mm
